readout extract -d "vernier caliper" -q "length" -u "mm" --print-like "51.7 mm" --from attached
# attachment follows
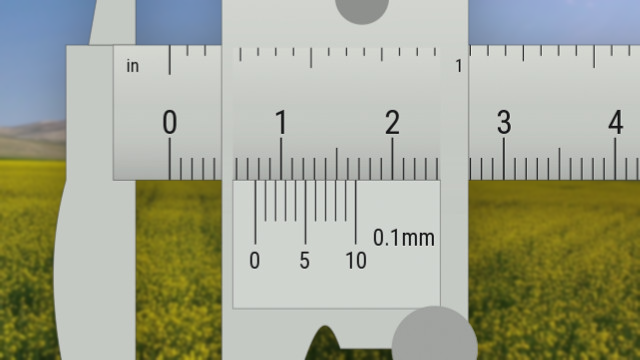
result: 7.7 mm
